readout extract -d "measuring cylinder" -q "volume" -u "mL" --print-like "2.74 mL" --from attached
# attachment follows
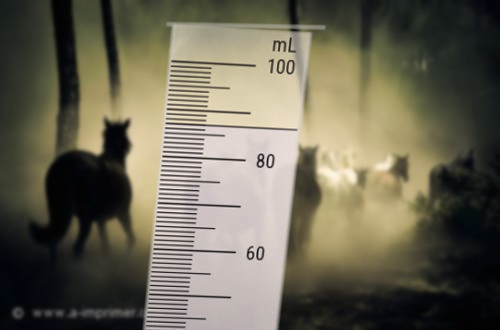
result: 87 mL
